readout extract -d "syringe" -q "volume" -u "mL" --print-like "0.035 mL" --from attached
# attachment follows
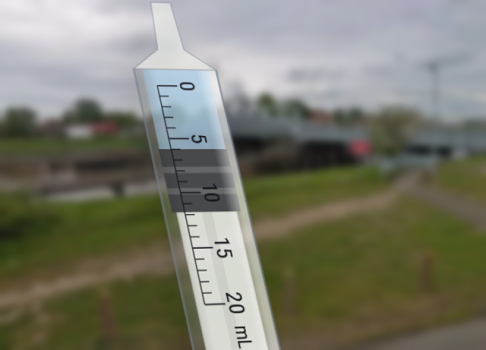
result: 6 mL
